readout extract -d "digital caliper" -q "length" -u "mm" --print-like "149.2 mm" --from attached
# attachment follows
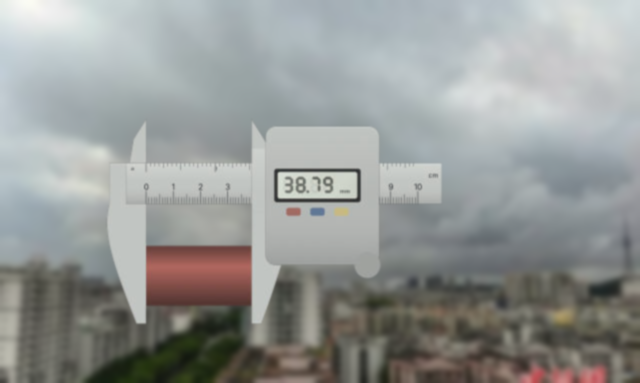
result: 38.79 mm
